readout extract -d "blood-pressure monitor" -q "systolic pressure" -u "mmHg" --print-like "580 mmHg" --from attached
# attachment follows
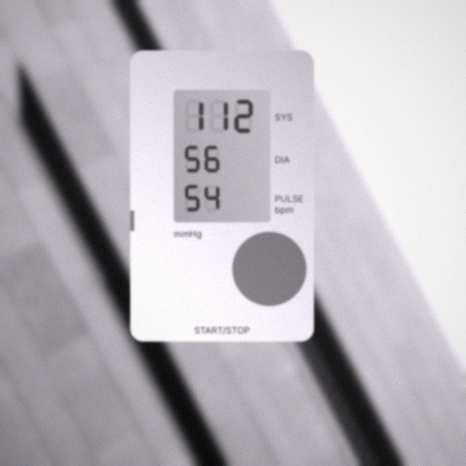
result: 112 mmHg
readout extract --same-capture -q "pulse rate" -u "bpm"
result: 54 bpm
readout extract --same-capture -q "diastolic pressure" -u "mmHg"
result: 56 mmHg
